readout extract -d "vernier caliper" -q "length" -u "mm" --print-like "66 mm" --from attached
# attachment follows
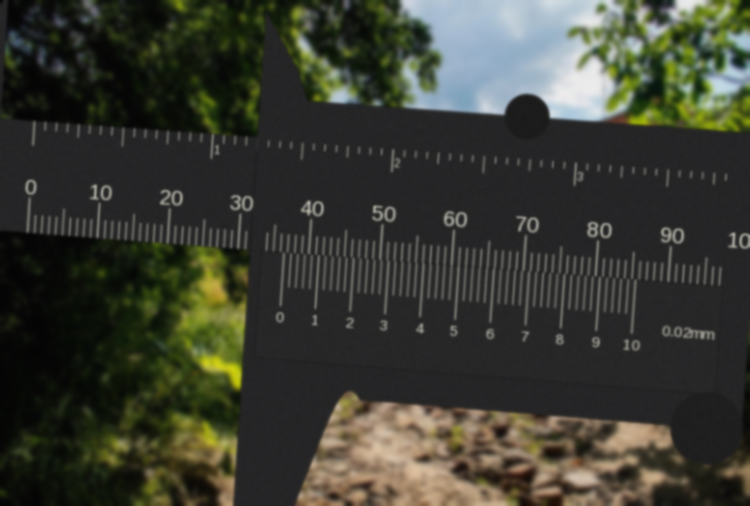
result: 36.5 mm
